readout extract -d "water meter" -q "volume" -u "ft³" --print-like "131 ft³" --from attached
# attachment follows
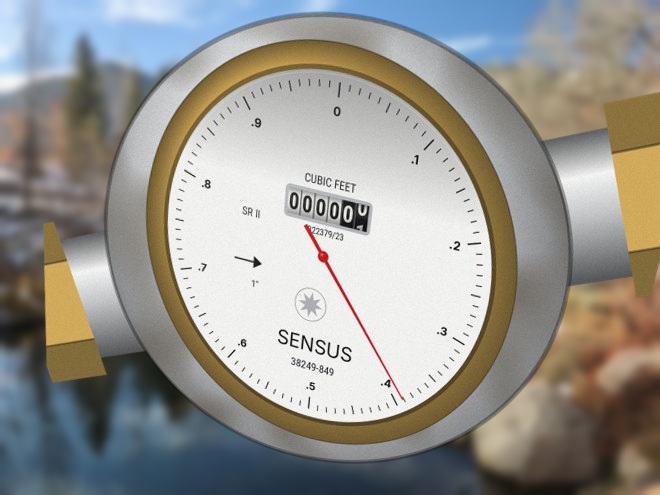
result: 0.39 ft³
